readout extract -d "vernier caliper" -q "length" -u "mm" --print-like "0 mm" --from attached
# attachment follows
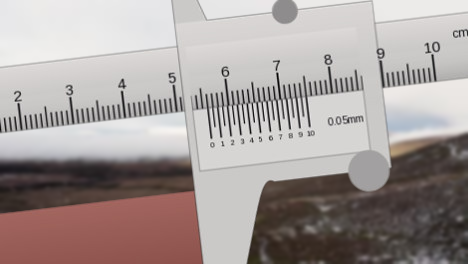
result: 56.0 mm
